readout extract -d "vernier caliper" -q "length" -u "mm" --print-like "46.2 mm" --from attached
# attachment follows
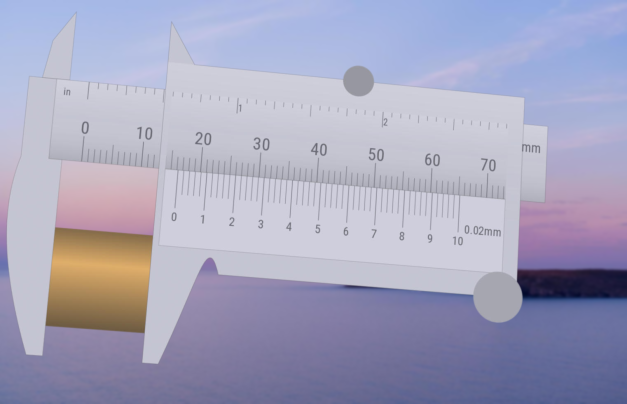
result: 16.2 mm
